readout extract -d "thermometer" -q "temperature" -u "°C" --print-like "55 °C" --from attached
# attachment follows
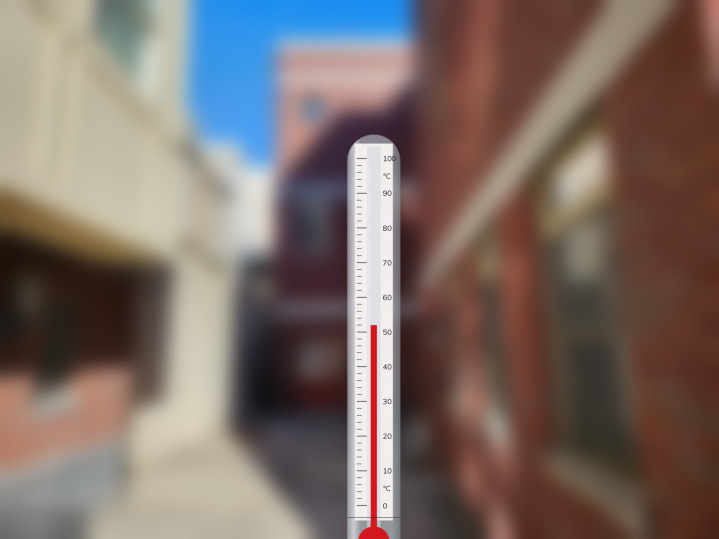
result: 52 °C
